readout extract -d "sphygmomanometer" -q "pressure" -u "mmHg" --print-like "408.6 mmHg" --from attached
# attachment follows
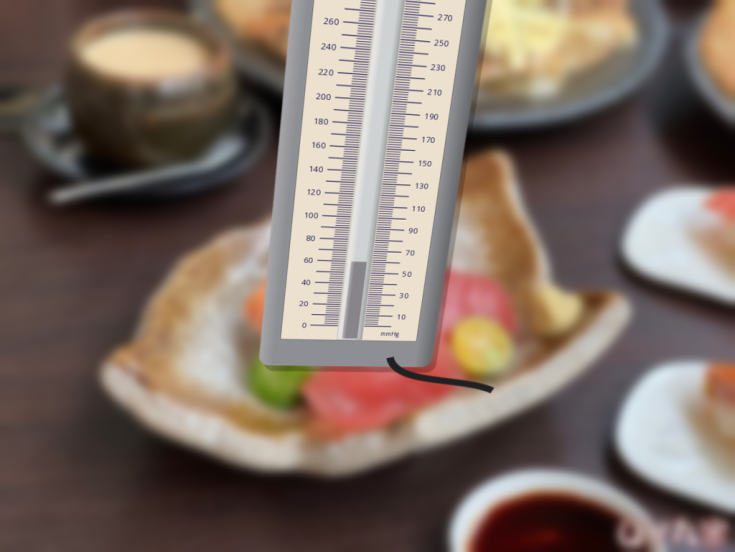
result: 60 mmHg
